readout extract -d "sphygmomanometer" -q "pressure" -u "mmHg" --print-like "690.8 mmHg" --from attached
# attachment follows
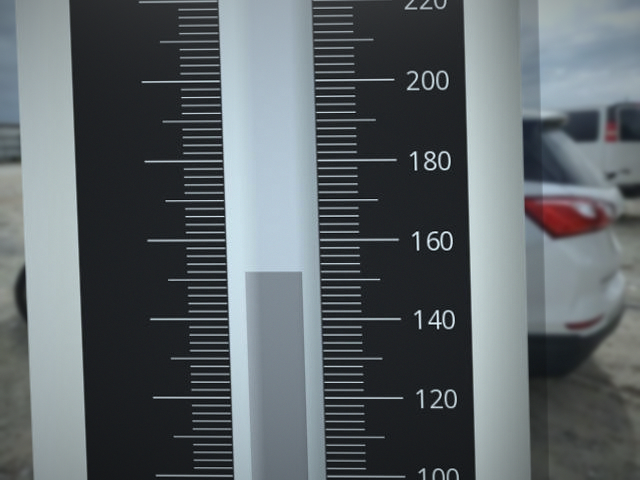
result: 152 mmHg
